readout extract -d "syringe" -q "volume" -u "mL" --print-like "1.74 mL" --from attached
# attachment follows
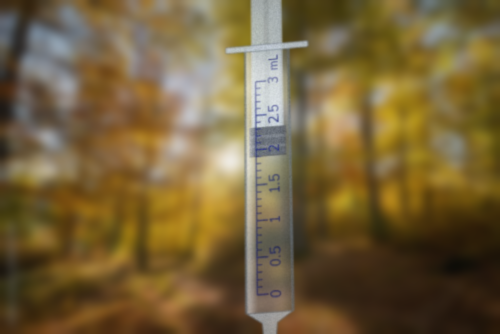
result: 1.9 mL
